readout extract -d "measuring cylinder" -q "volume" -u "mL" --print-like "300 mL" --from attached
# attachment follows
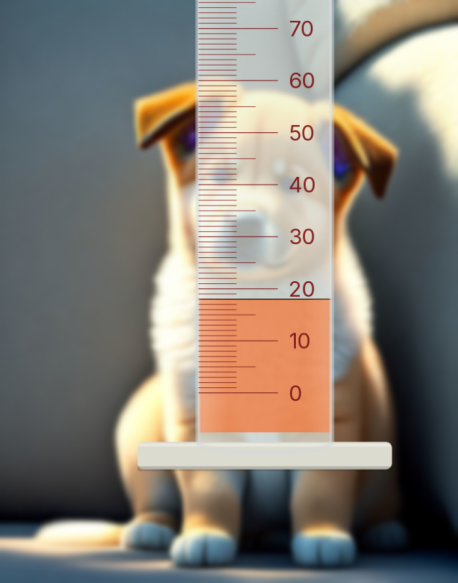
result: 18 mL
